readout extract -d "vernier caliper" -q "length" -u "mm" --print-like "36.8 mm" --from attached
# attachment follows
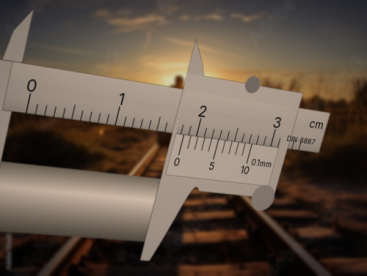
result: 18.4 mm
